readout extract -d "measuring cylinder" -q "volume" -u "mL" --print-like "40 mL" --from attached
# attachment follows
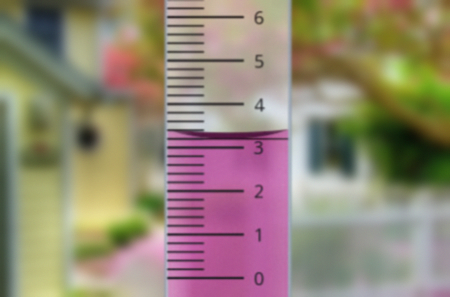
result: 3.2 mL
